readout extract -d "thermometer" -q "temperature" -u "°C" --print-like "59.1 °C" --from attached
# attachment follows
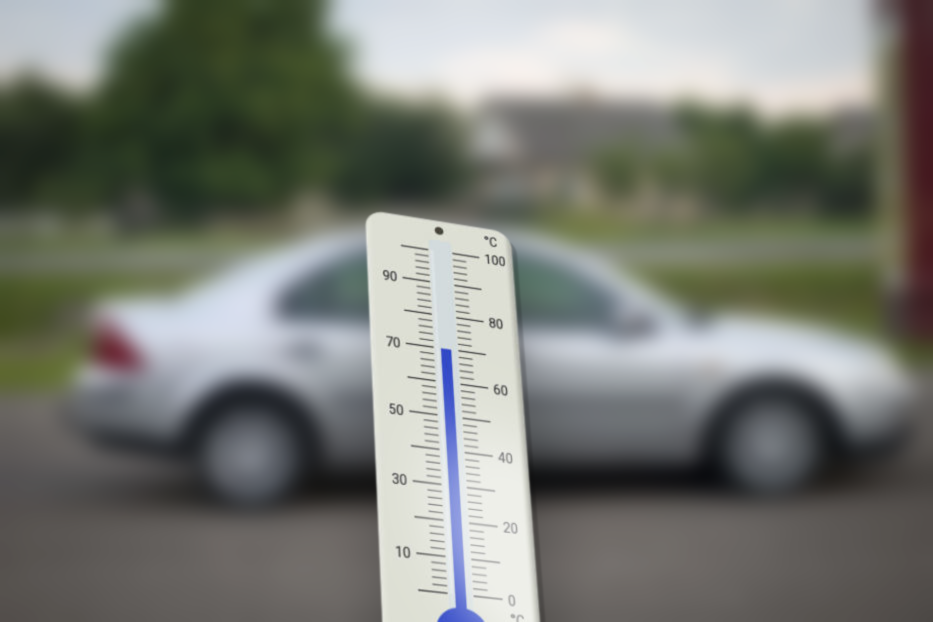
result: 70 °C
